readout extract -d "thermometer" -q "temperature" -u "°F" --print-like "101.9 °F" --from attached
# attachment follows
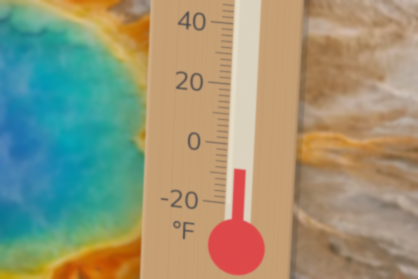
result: -8 °F
